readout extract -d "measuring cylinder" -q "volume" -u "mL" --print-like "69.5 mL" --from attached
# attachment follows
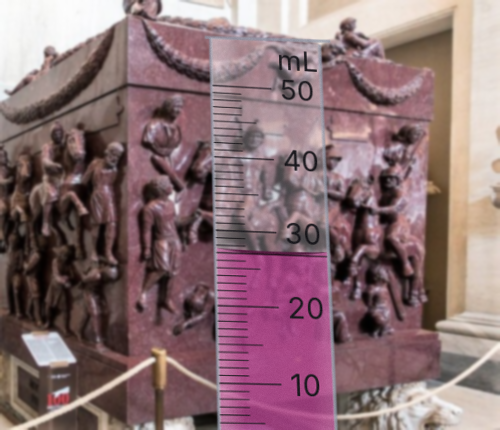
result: 27 mL
